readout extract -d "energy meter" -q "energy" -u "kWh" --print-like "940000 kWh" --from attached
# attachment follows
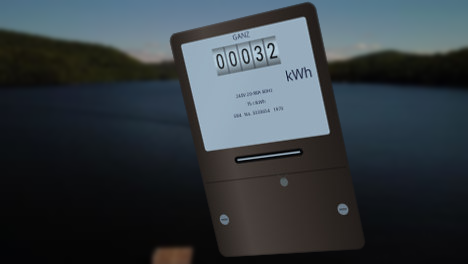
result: 32 kWh
